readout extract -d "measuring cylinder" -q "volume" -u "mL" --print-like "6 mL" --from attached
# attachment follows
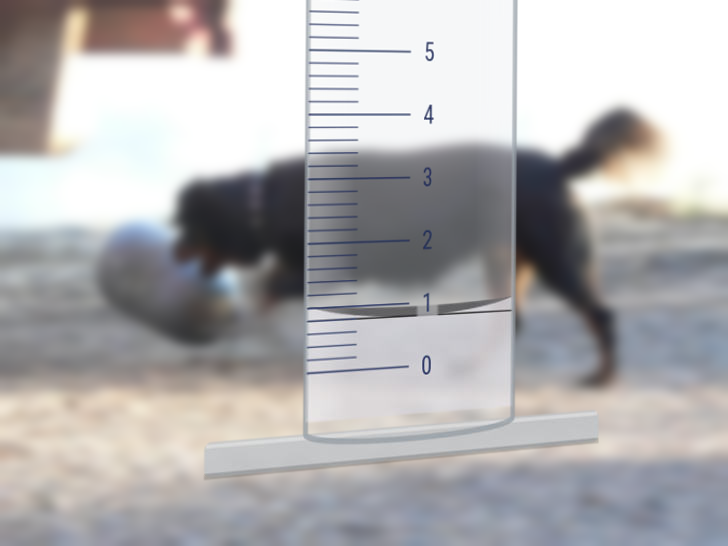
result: 0.8 mL
